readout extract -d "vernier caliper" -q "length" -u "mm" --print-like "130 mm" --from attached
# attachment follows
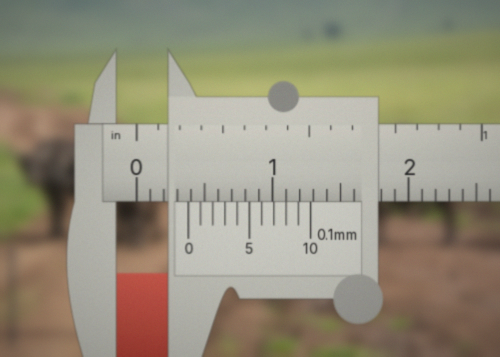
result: 3.8 mm
